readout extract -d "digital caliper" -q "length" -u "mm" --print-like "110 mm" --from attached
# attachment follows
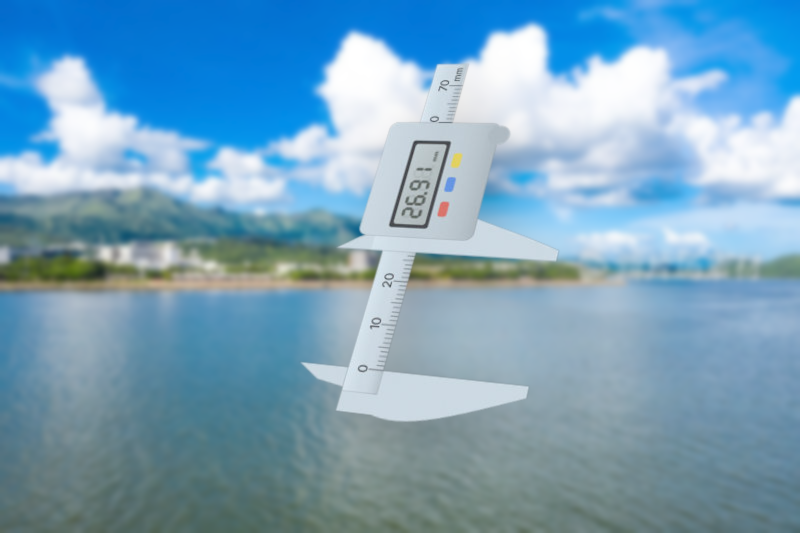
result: 26.91 mm
